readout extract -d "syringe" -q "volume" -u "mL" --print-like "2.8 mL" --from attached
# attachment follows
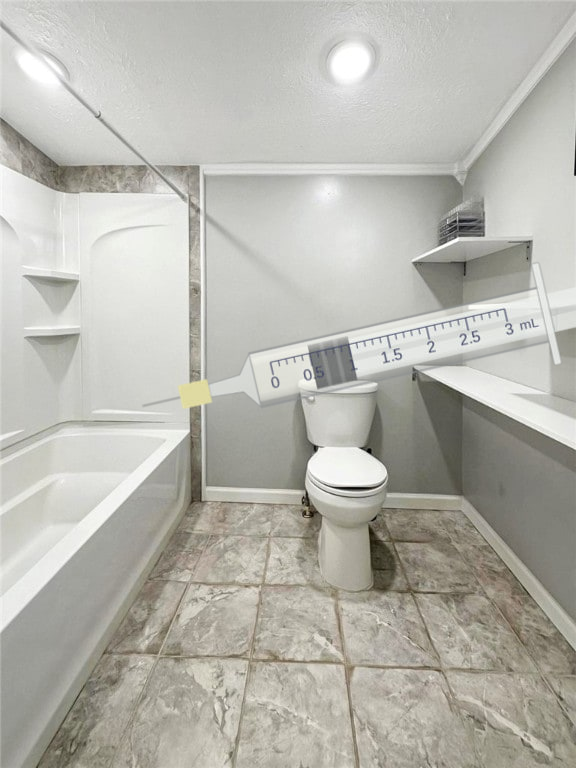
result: 0.5 mL
